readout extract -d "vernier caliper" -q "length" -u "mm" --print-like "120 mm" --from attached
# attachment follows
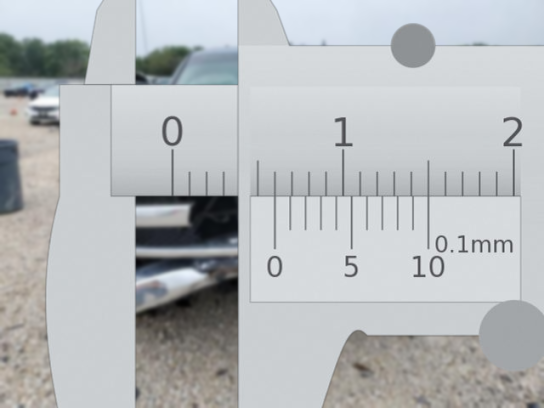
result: 6.0 mm
